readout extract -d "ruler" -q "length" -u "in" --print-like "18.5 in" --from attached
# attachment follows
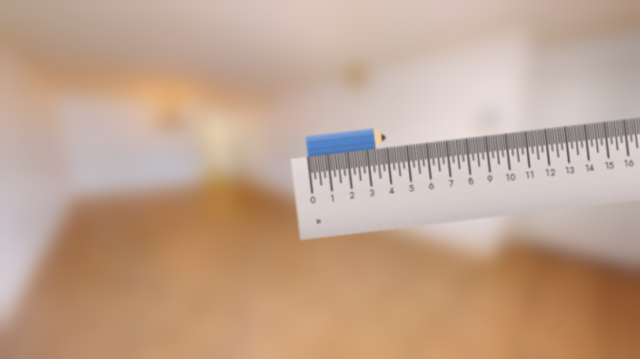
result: 4 in
